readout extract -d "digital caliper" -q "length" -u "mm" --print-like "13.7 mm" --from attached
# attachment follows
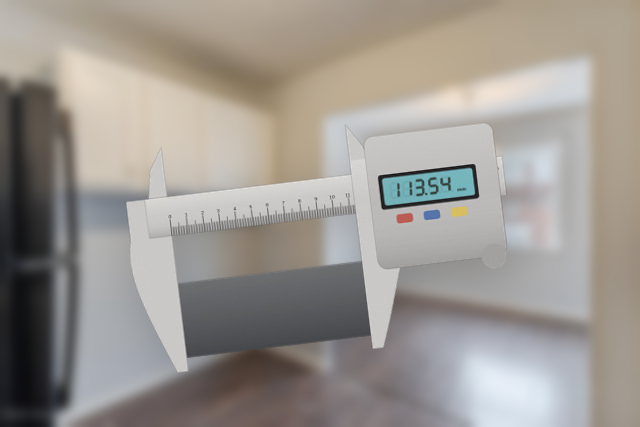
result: 113.54 mm
